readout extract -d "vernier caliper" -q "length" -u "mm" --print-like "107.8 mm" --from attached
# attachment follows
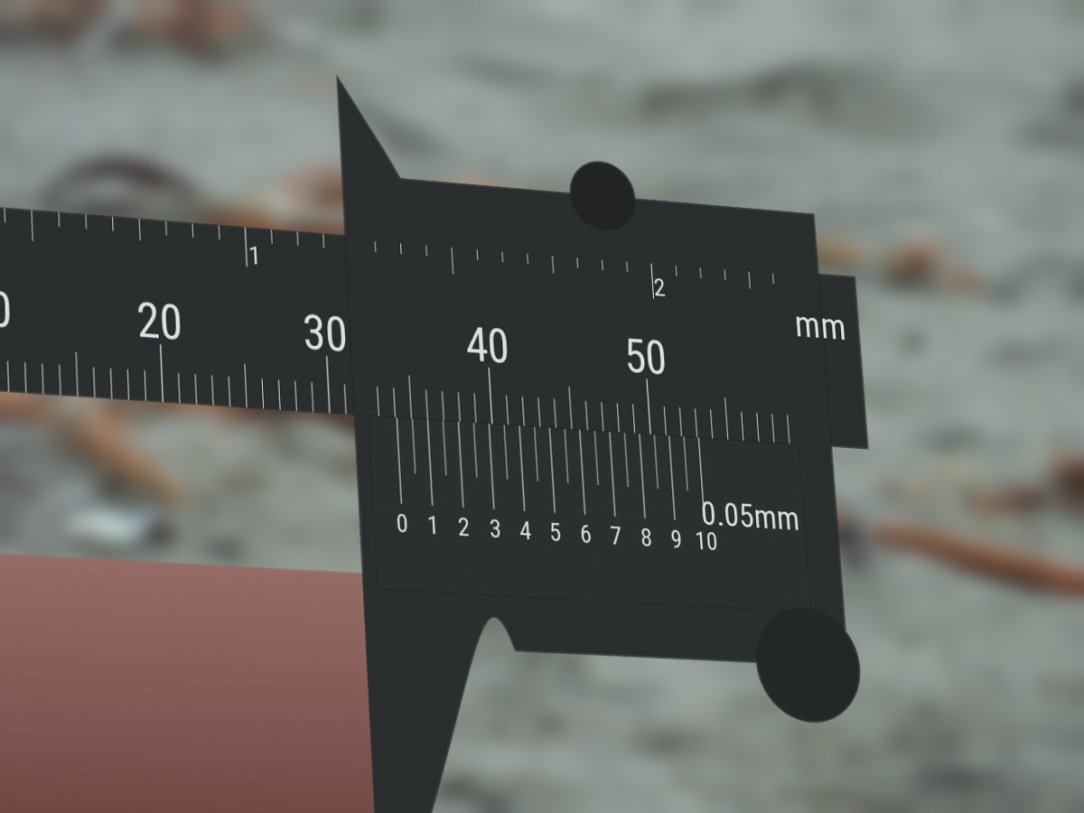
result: 34.1 mm
